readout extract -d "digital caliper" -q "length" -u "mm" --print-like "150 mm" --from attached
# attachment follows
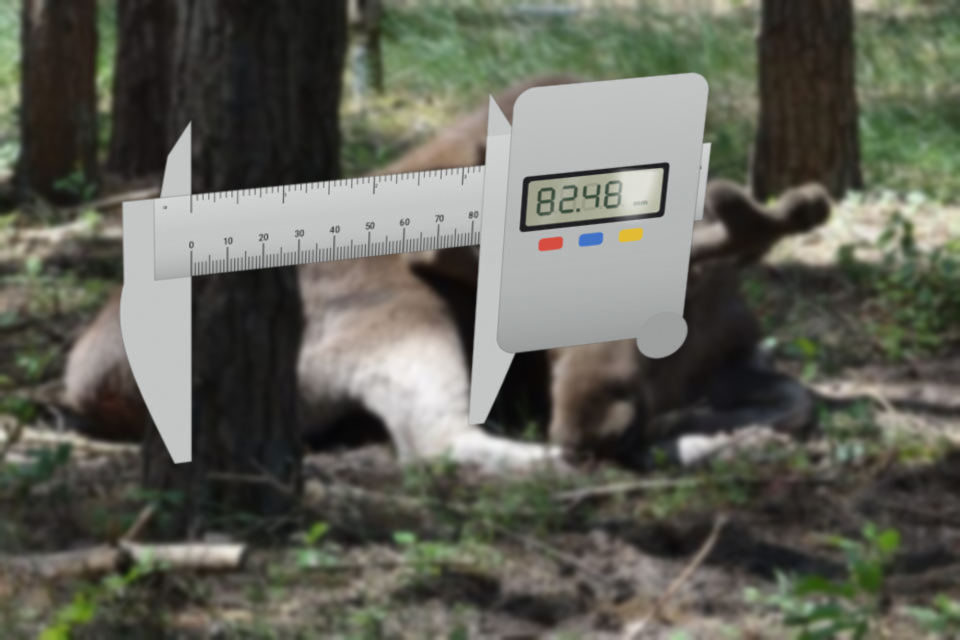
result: 82.48 mm
